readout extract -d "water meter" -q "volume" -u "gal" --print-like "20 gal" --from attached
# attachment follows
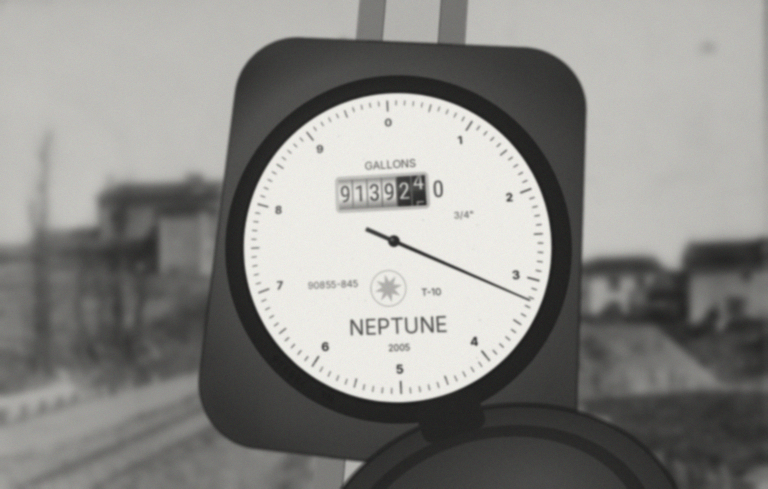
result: 9139243.2 gal
